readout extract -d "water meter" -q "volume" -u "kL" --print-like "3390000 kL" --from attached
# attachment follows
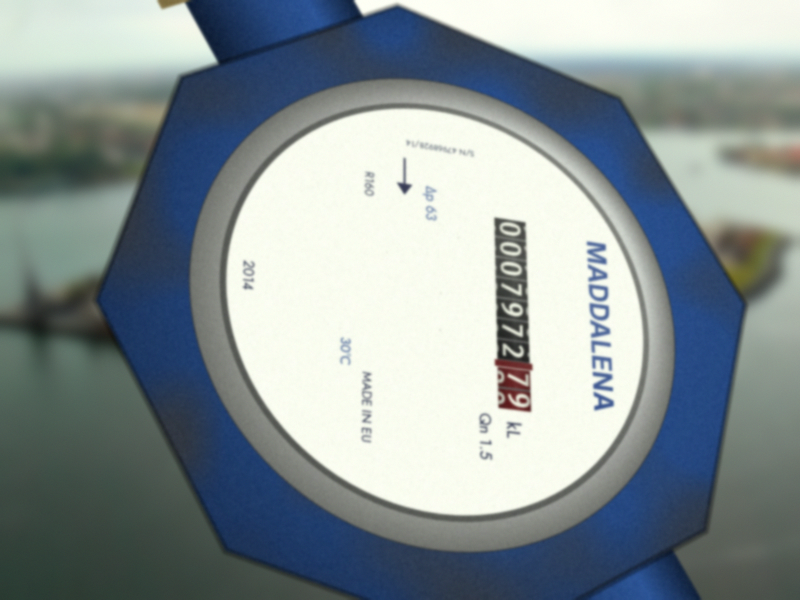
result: 7972.79 kL
